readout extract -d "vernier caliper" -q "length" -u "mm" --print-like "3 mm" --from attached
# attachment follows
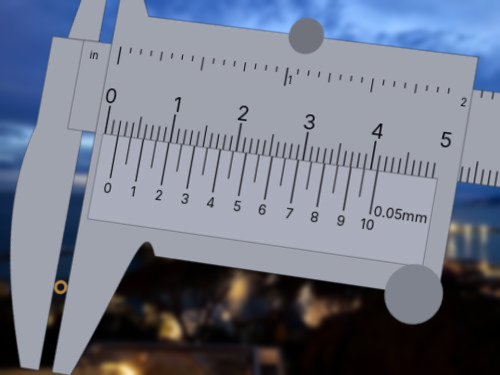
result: 2.0 mm
